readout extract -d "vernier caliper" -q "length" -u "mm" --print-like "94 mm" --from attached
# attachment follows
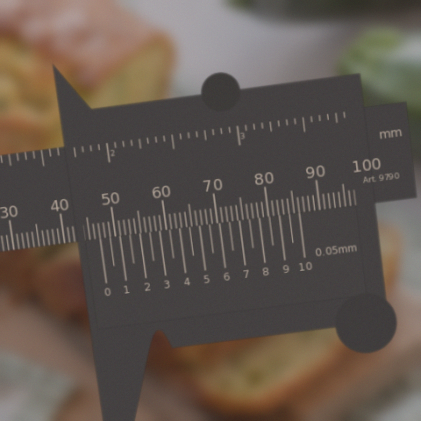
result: 47.0 mm
